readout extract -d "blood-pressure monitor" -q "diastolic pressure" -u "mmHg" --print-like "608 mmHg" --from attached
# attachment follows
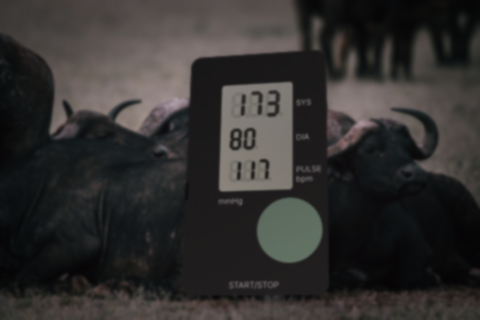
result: 80 mmHg
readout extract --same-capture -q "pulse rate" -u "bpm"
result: 117 bpm
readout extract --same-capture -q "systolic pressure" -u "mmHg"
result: 173 mmHg
